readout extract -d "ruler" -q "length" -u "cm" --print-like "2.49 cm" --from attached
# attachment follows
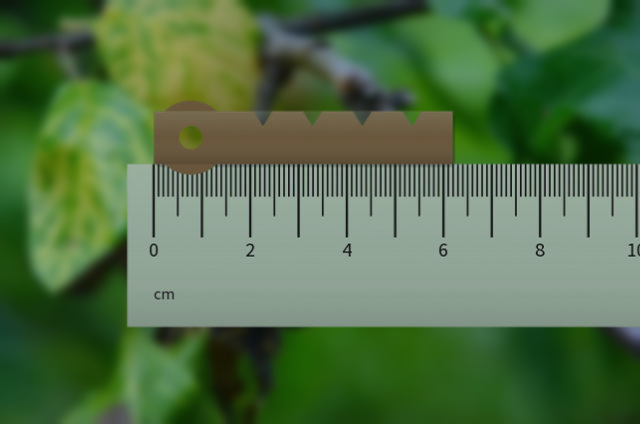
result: 6.2 cm
